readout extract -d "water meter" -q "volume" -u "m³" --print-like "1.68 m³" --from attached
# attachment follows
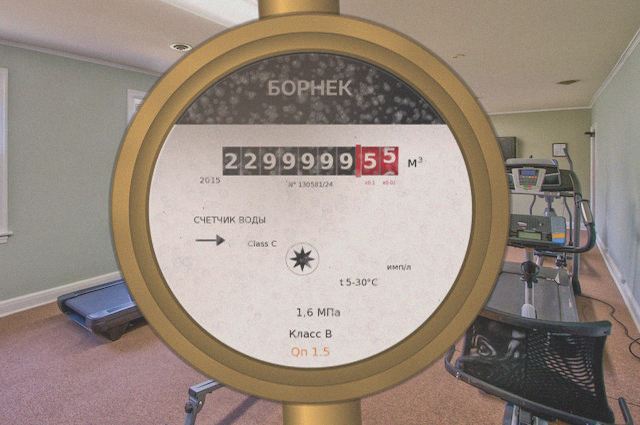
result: 2299999.55 m³
